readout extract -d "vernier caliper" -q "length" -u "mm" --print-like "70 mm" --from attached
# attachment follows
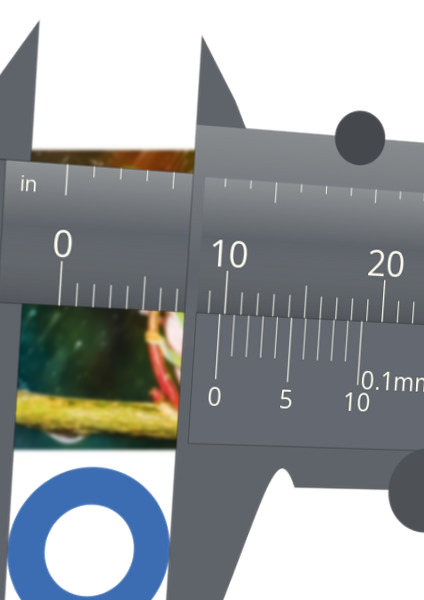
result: 9.7 mm
